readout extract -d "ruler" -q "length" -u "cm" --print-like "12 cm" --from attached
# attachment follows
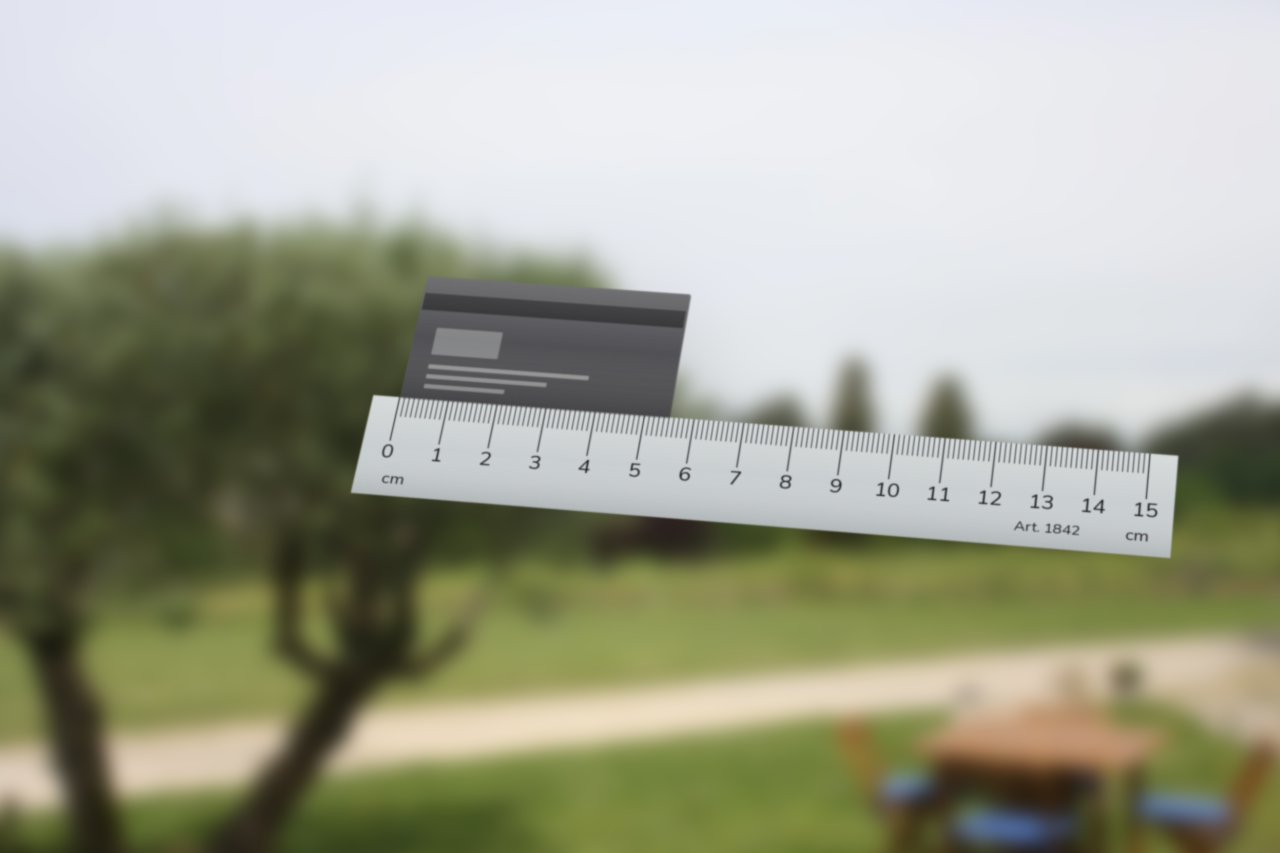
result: 5.5 cm
